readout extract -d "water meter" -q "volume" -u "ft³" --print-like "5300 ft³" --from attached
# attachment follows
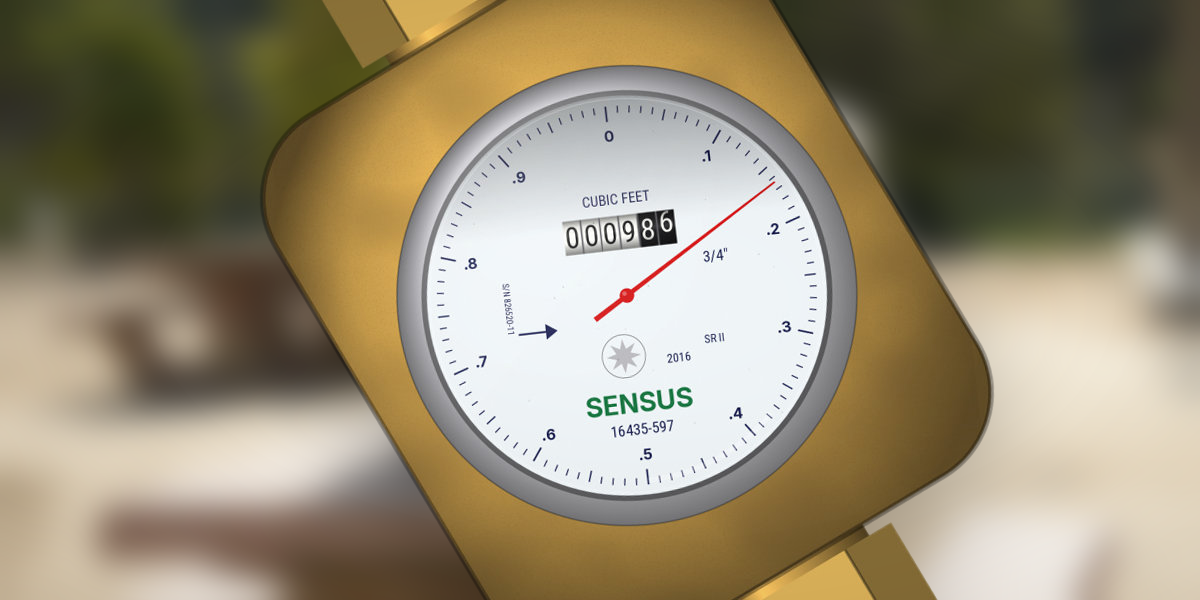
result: 986.16 ft³
